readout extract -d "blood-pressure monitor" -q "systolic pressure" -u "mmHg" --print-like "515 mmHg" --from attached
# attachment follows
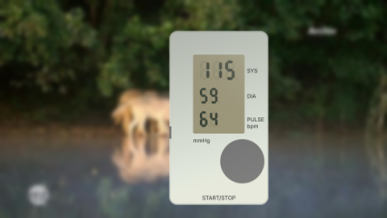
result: 115 mmHg
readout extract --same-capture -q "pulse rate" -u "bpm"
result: 64 bpm
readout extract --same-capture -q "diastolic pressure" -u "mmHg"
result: 59 mmHg
